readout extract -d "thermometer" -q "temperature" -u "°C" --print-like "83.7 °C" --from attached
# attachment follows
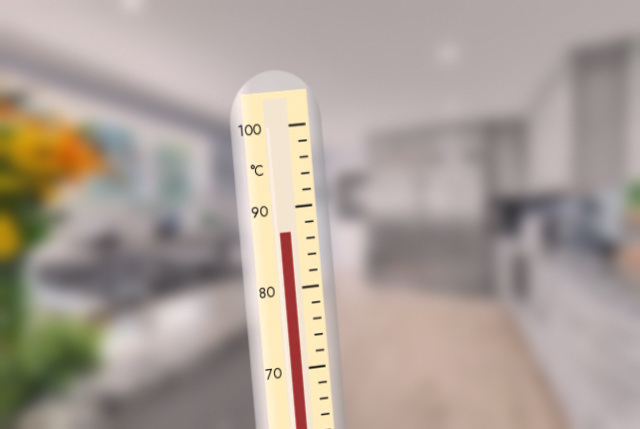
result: 87 °C
